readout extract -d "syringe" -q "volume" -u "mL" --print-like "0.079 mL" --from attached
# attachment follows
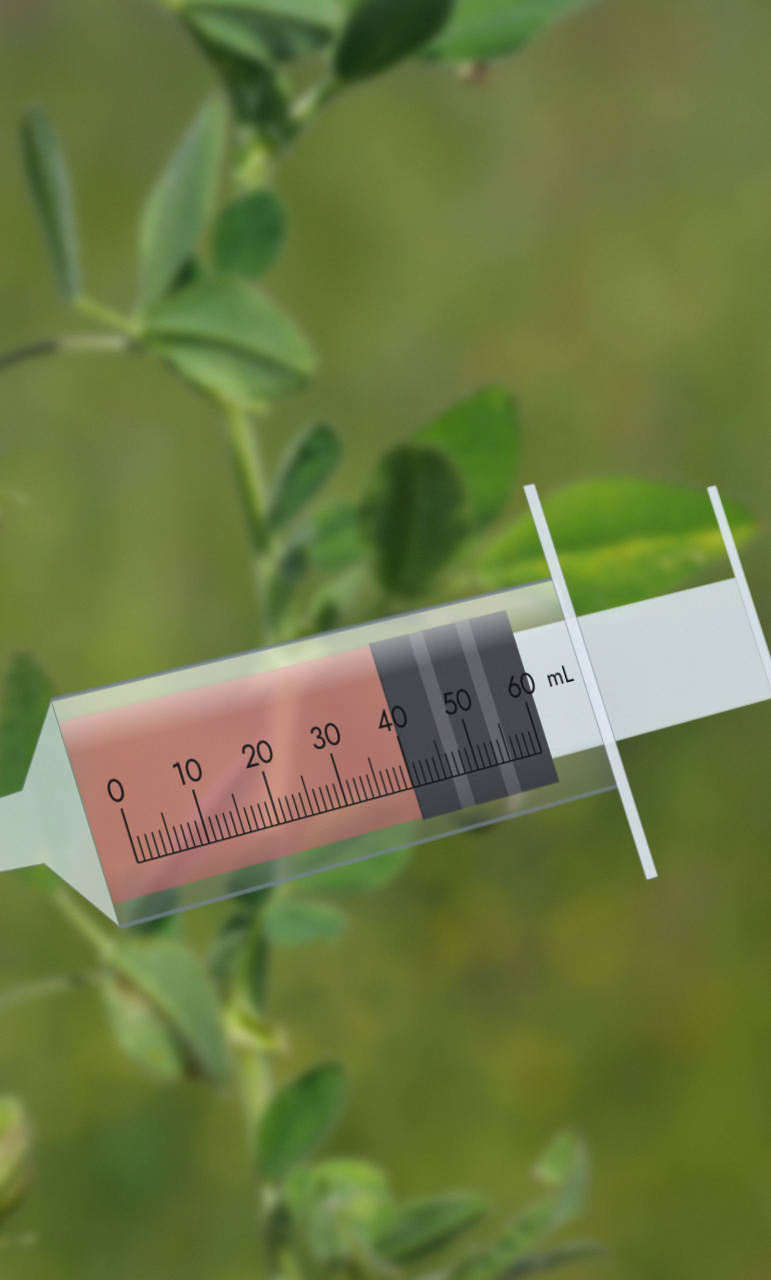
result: 40 mL
